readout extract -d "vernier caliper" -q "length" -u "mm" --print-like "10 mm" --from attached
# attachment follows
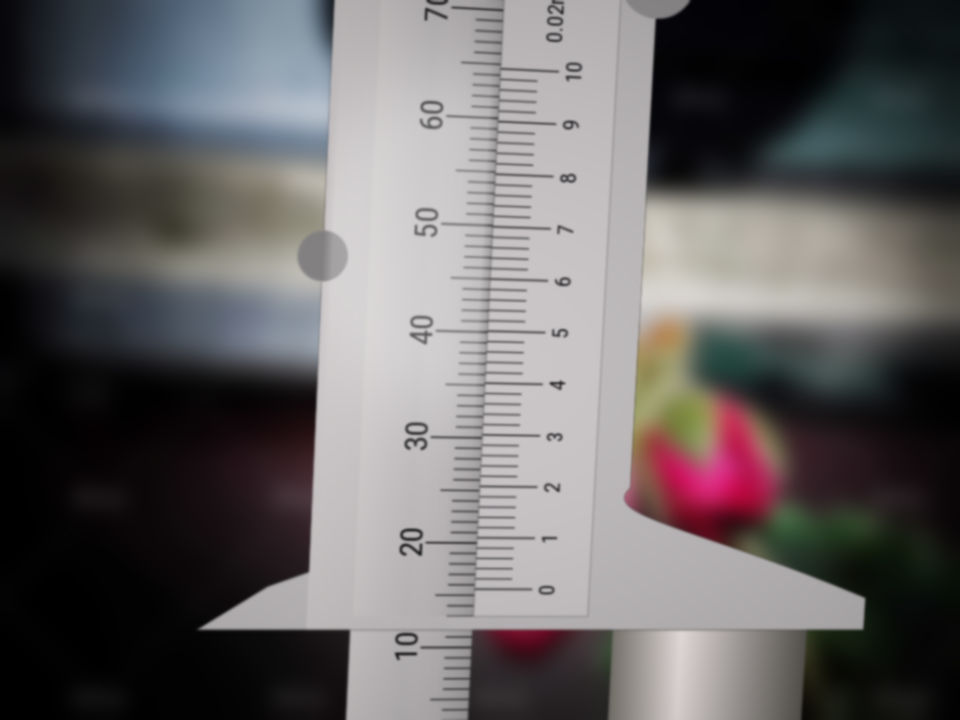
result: 15.6 mm
